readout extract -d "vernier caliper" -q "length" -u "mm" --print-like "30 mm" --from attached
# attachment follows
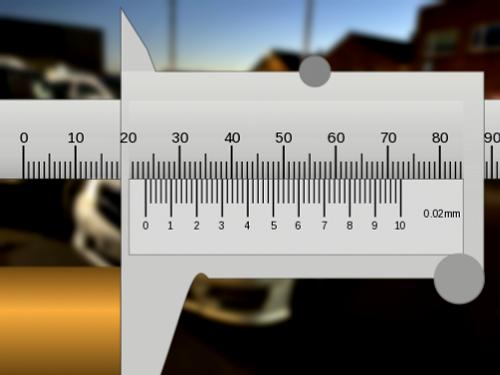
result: 23.5 mm
